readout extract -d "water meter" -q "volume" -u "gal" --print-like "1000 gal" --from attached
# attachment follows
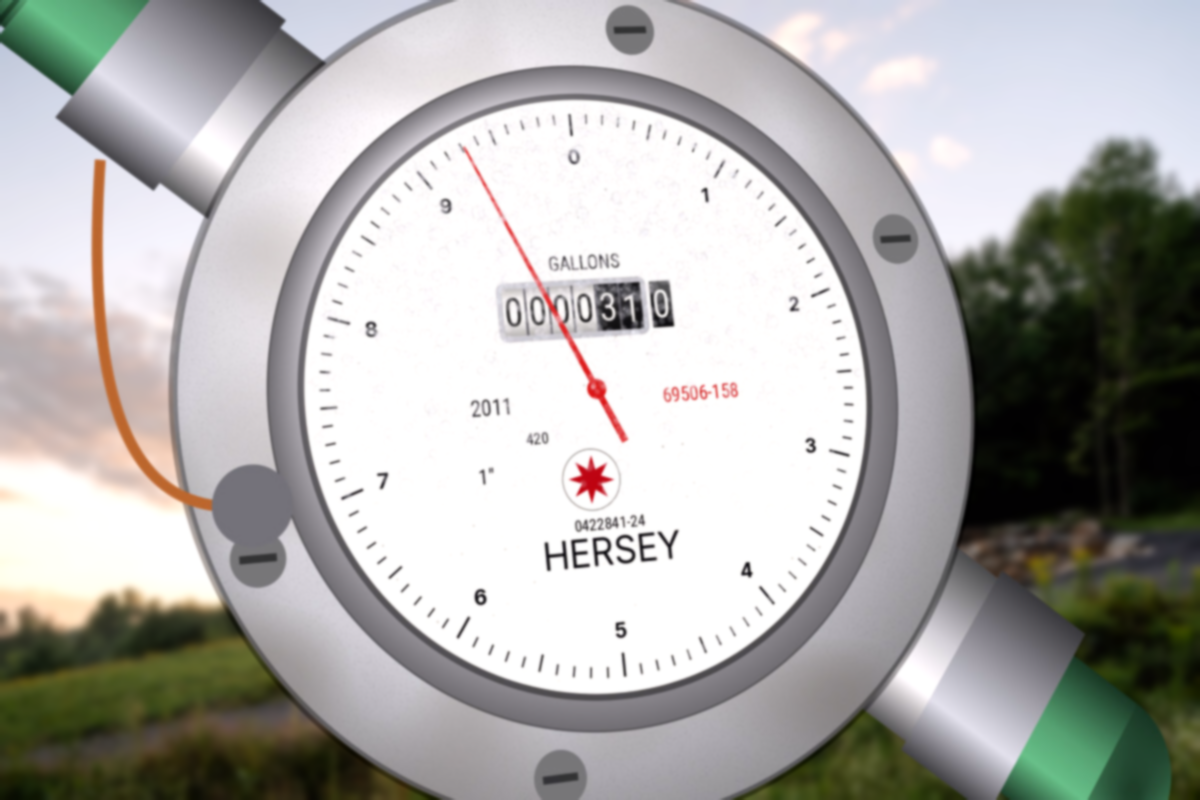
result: 309.3 gal
